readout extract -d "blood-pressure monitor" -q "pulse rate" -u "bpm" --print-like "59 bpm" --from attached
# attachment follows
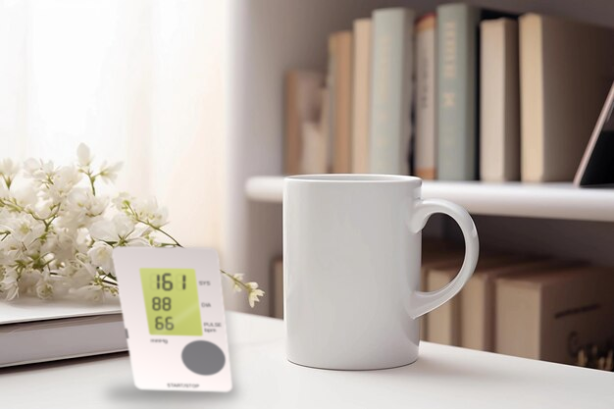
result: 66 bpm
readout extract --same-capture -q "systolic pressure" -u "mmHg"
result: 161 mmHg
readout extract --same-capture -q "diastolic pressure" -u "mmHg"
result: 88 mmHg
